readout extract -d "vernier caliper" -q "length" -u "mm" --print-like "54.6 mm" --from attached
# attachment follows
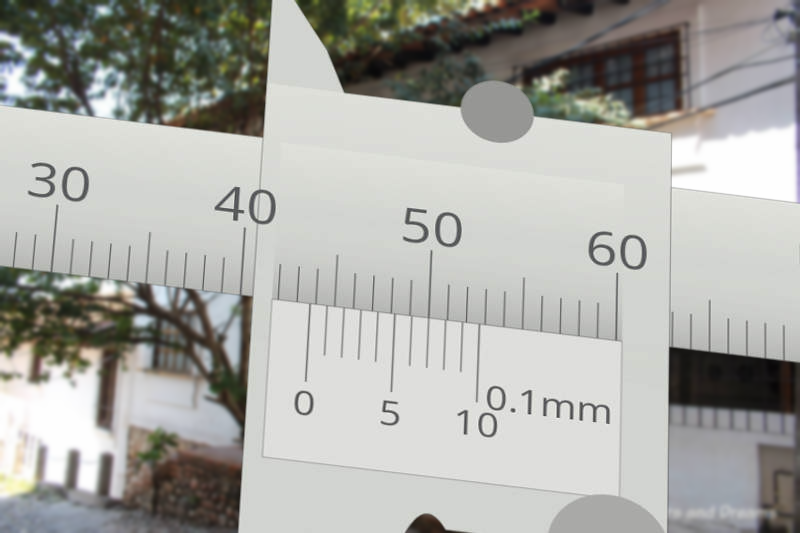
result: 43.7 mm
